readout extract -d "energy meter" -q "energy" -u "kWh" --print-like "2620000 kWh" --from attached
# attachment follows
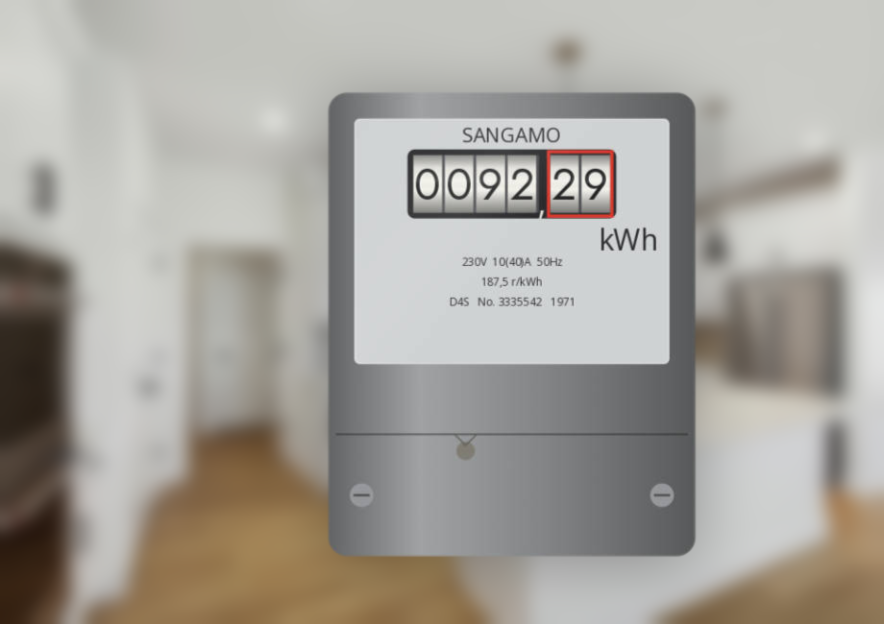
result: 92.29 kWh
